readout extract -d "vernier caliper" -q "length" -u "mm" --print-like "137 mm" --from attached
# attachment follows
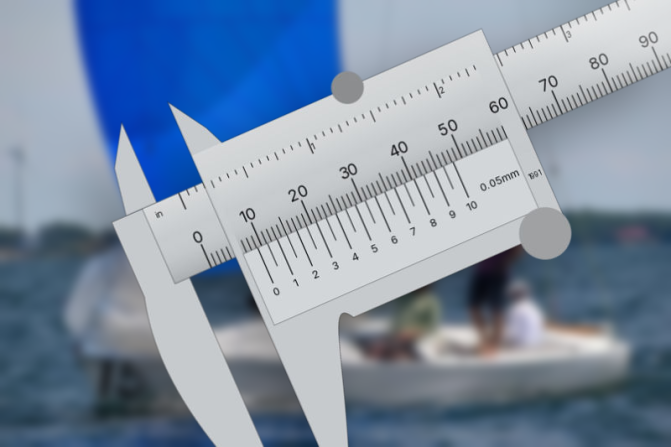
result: 9.2 mm
